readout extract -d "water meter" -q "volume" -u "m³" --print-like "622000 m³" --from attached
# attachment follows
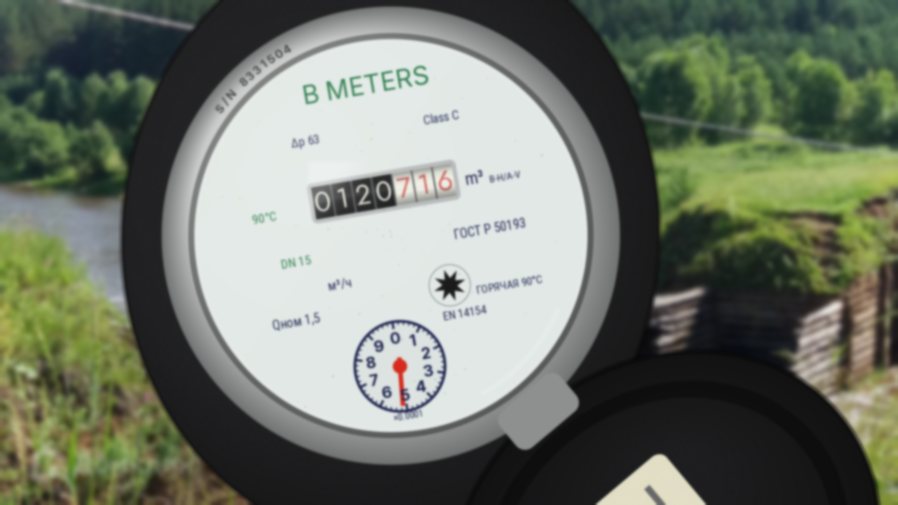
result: 120.7165 m³
